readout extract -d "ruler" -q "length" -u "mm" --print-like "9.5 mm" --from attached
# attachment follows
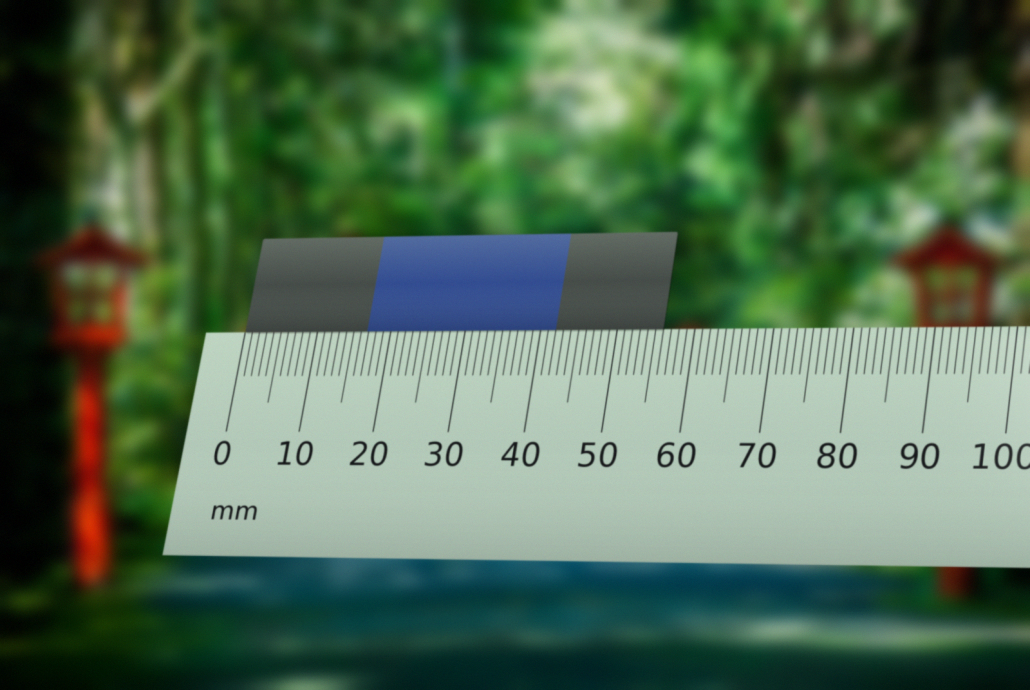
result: 56 mm
